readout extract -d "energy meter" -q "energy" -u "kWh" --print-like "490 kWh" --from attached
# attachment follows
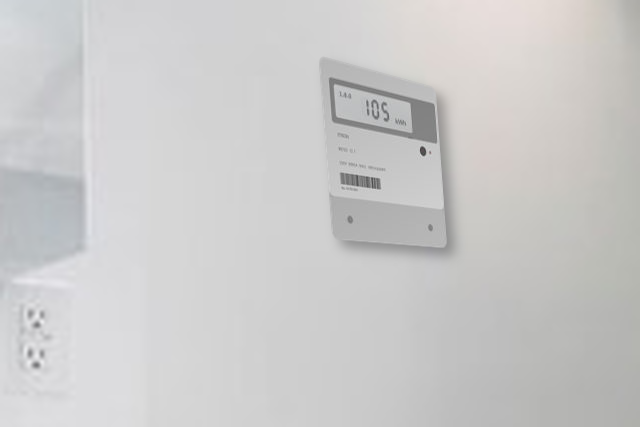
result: 105 kWh
